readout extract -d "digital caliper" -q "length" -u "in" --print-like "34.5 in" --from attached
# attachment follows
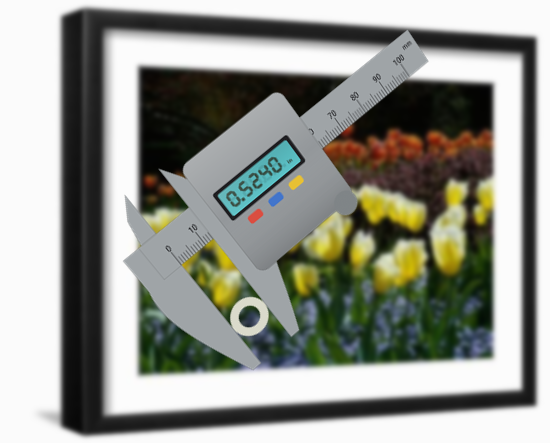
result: 0.5240 in
